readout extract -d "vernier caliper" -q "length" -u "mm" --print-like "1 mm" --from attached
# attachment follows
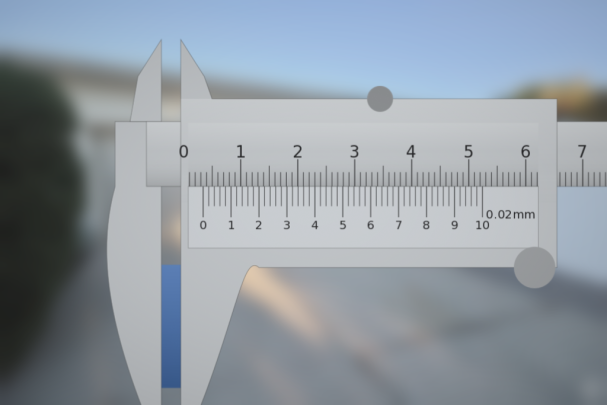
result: 3.4 mm
